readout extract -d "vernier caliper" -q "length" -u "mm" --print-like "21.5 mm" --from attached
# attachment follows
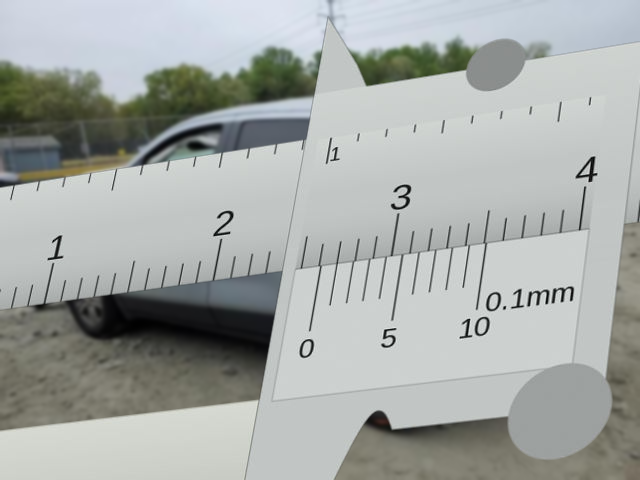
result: 26.1 mm
